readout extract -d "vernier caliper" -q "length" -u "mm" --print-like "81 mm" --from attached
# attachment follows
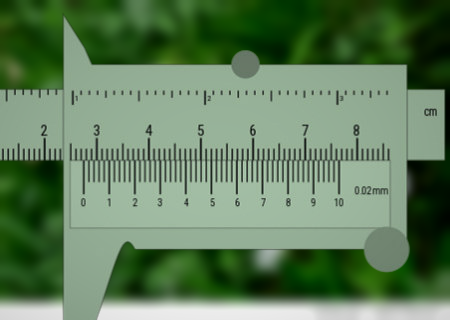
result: 27.5 mm
